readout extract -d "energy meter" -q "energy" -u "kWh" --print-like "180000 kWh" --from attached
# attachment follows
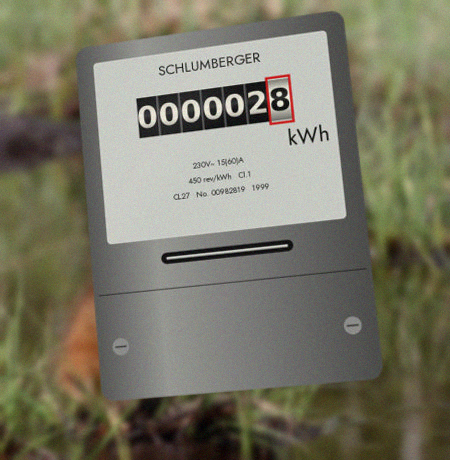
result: 2.8 kWh
